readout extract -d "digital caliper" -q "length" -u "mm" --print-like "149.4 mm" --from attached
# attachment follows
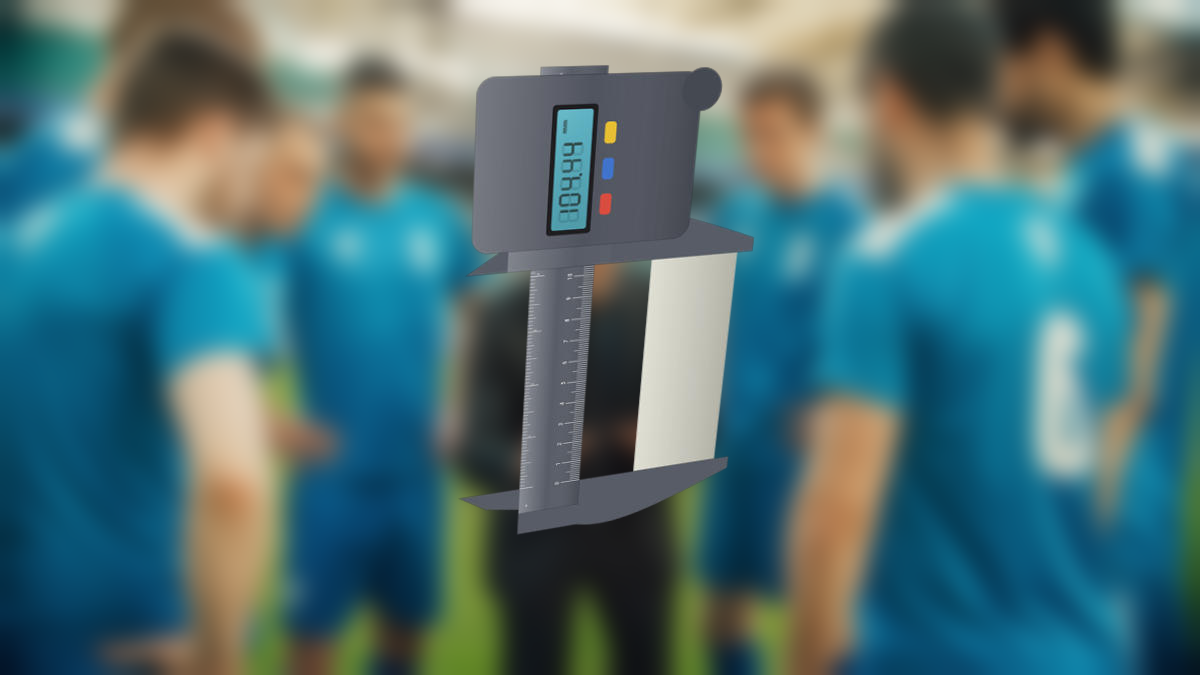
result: 104.44 mm
